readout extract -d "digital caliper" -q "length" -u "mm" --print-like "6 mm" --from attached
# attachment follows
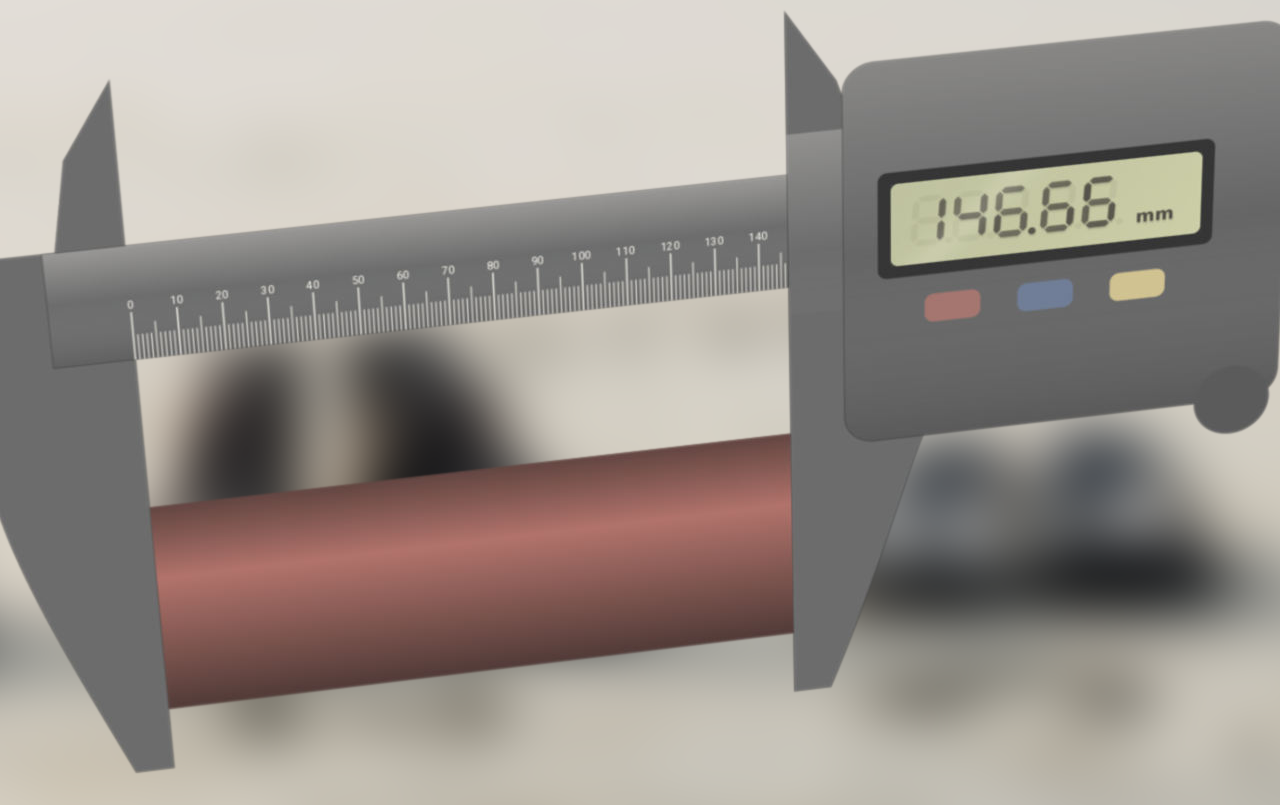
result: 146.66 mm
